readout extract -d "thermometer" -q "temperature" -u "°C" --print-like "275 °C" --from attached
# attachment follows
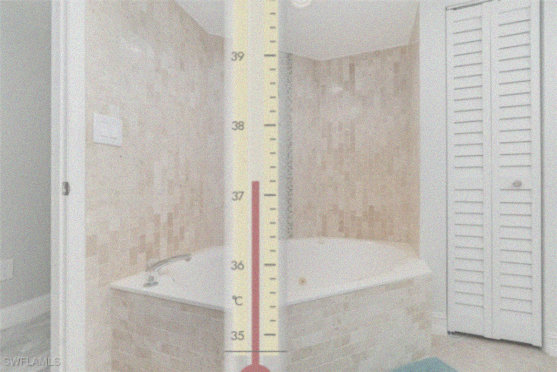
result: 37.2 °C
